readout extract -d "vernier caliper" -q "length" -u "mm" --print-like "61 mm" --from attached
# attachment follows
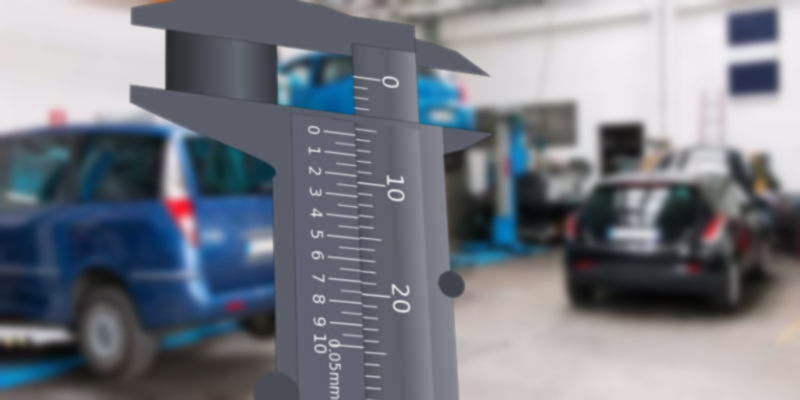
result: 5.6 mm
